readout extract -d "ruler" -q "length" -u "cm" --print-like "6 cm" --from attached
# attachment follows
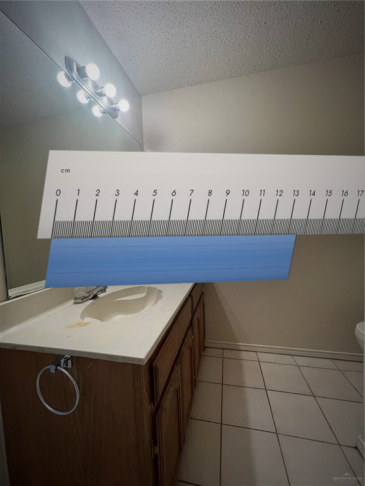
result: 13.5 cm
